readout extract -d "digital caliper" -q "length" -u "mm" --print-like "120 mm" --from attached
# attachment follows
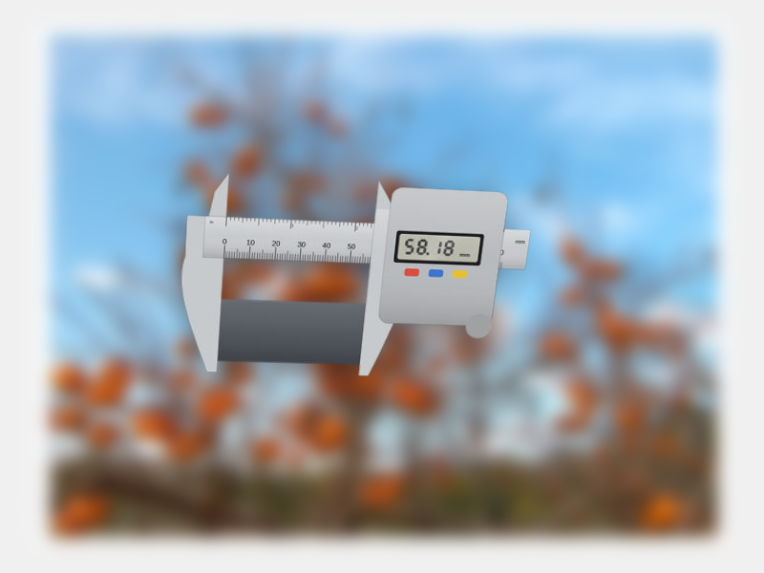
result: 58.18 mm
